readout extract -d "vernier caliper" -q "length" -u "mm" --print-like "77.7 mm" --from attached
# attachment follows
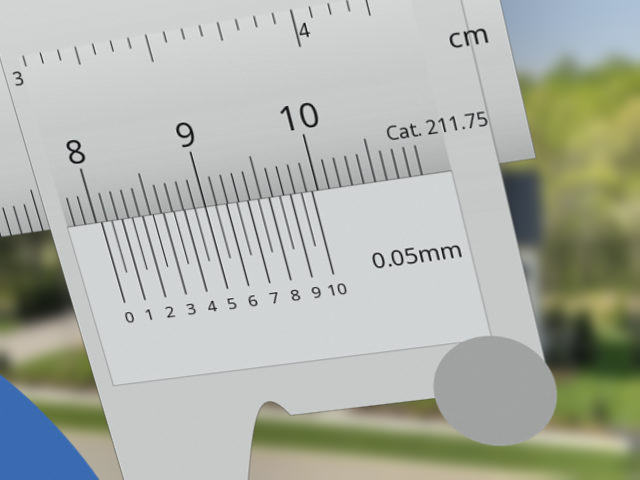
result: 80.5 mm
